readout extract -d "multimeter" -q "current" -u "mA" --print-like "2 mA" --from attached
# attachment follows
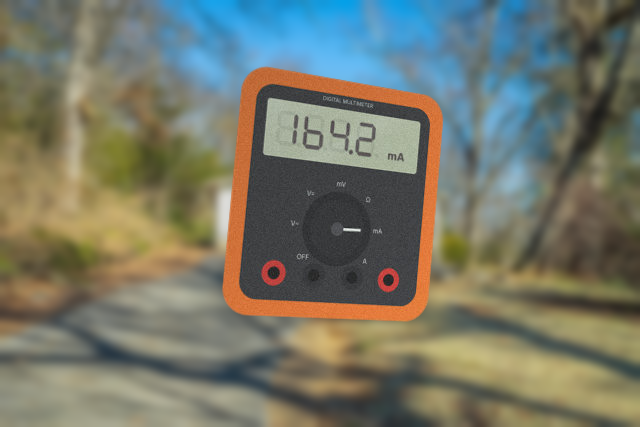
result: 164.2 mA
